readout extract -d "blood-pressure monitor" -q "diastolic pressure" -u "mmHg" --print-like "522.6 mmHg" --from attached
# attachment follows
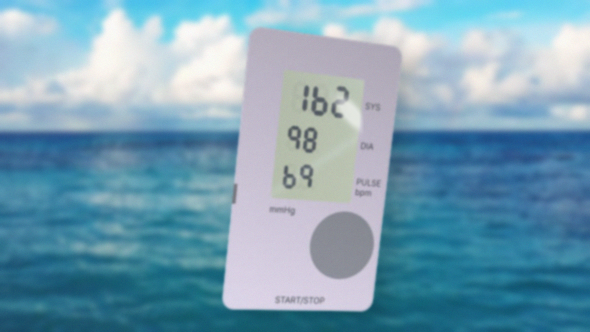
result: 98 mmHg
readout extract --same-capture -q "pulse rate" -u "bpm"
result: 69 bpm
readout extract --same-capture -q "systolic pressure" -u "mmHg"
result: 162 mmHg
